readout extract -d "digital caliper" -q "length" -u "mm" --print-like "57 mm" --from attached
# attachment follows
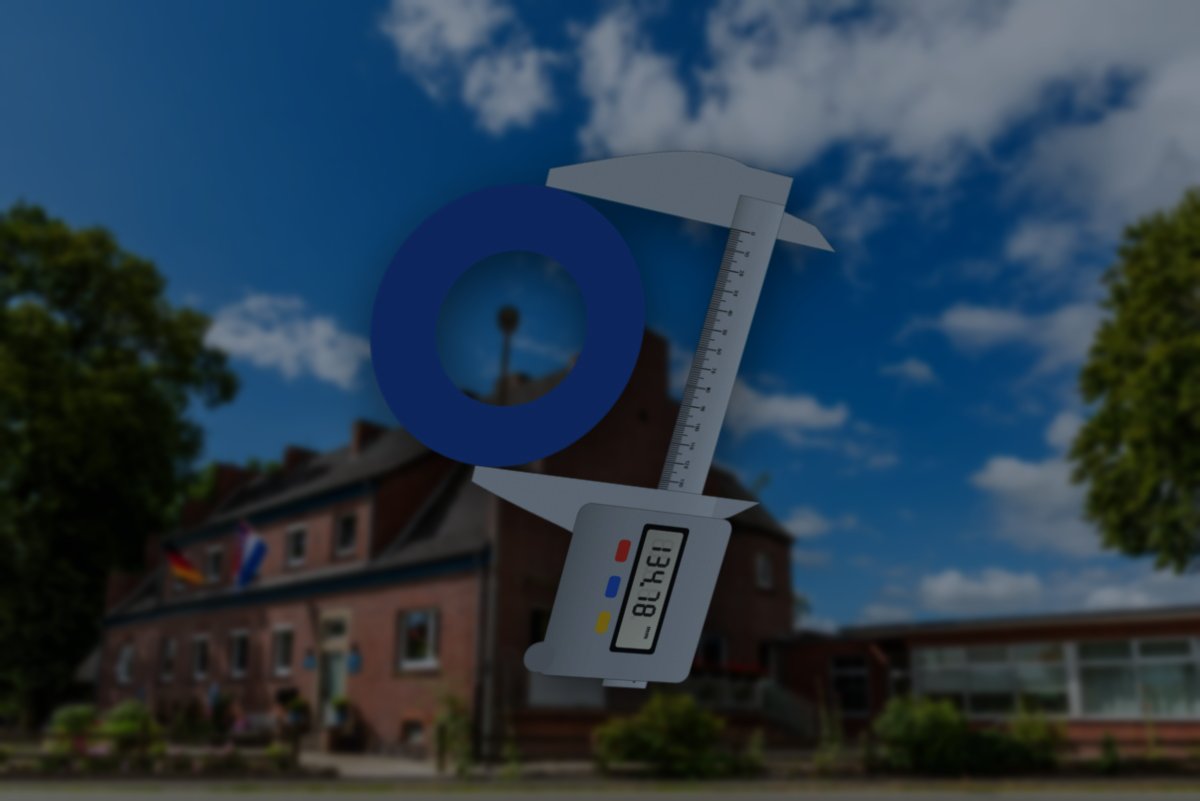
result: 134.78 mm
